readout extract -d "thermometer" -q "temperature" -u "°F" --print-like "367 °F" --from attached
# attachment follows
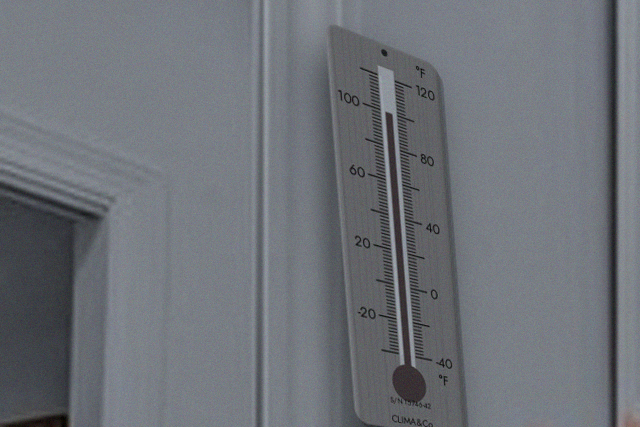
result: 100 °F
